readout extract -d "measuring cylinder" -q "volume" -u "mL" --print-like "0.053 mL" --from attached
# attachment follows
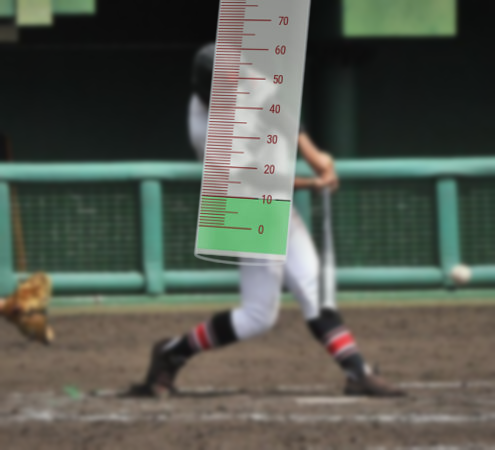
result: 10 mL
